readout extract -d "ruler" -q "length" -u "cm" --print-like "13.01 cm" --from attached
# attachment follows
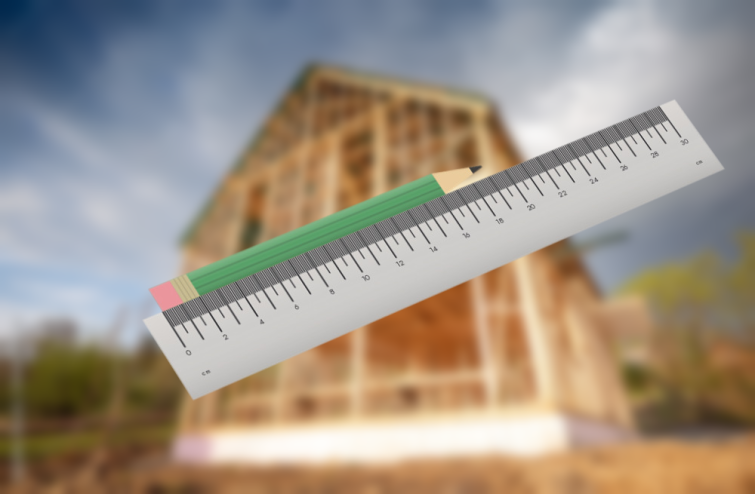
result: 19 cm
